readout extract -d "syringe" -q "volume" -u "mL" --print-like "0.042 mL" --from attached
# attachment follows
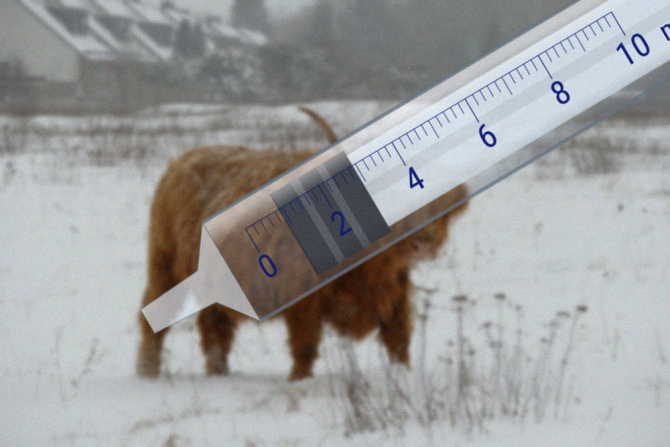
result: 0.9 mL
